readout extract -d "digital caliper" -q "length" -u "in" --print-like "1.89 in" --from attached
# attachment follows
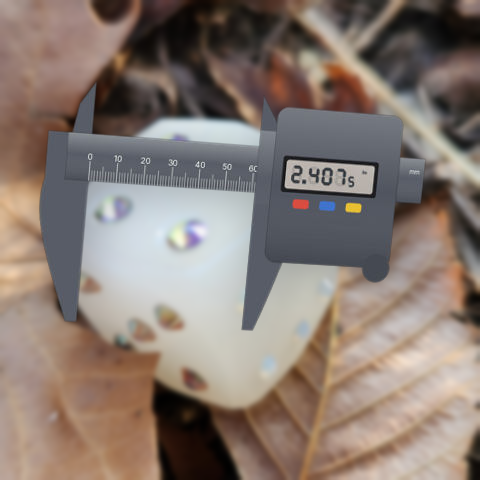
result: 2.4075 in
